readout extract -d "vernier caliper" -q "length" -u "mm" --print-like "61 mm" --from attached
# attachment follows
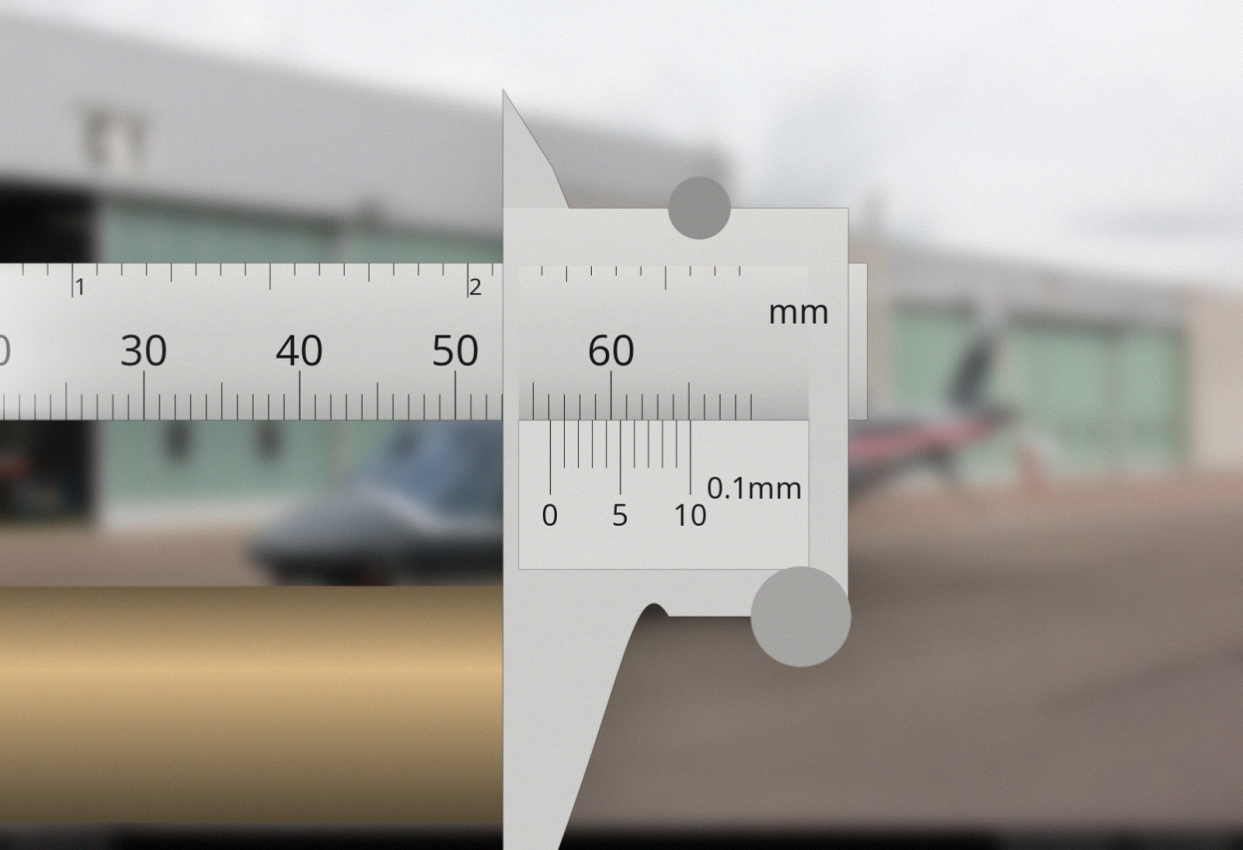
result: 56.1 mm
